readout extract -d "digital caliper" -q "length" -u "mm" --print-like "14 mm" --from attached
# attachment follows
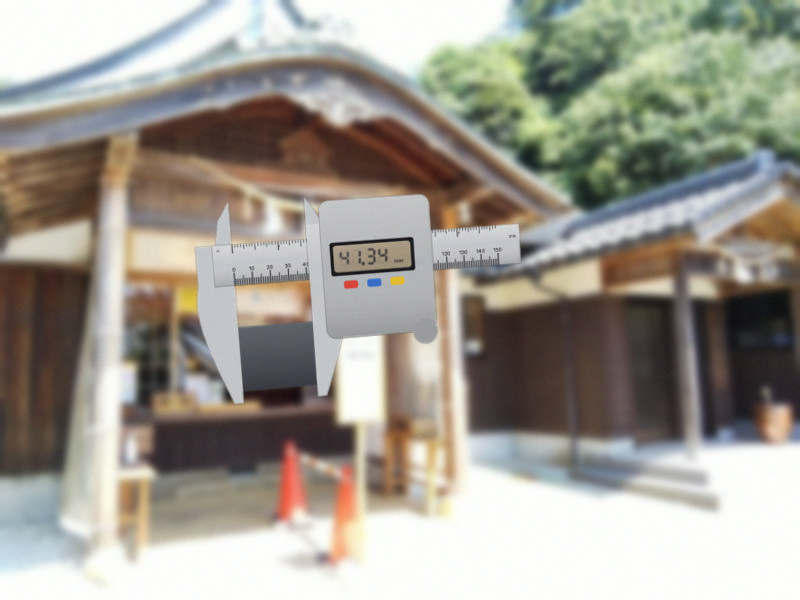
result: 41.34 mm
